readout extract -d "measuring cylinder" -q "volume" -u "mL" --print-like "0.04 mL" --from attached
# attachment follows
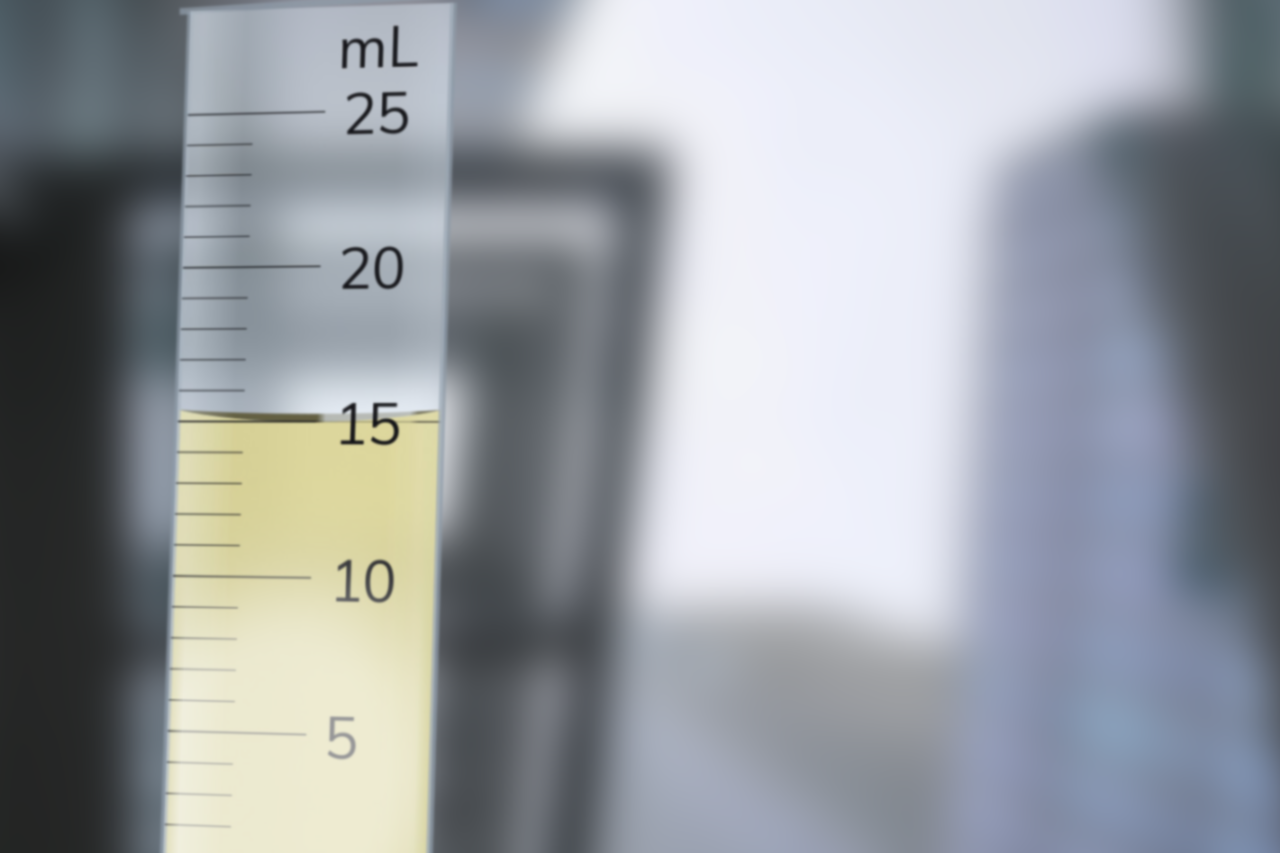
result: 15 mL
